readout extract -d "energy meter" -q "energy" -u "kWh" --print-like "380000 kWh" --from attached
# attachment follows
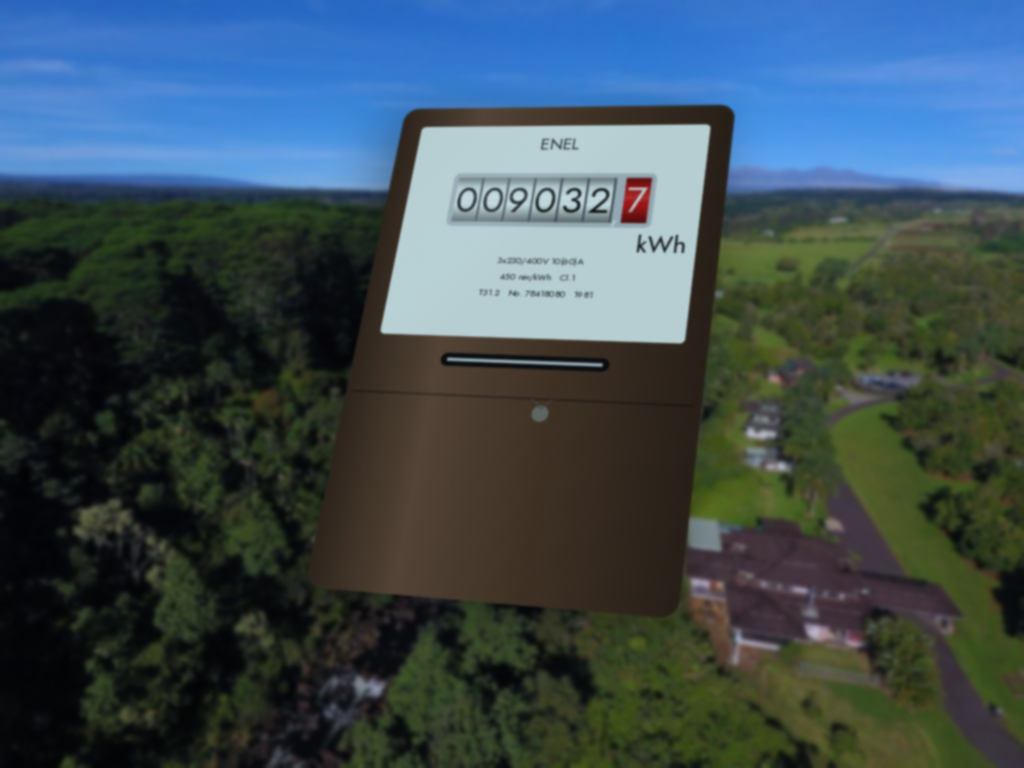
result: 9032.7 kWh
